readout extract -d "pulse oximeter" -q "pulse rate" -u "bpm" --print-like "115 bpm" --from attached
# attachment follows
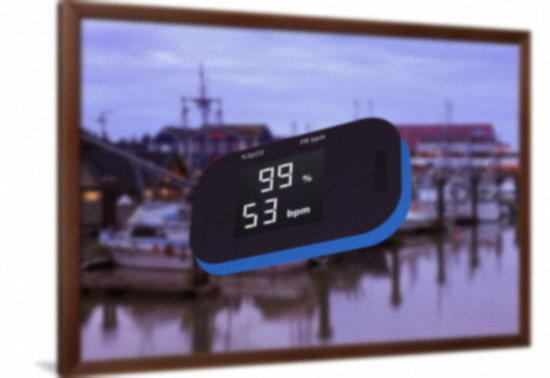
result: 53 bpm
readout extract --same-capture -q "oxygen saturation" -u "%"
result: 99 %
